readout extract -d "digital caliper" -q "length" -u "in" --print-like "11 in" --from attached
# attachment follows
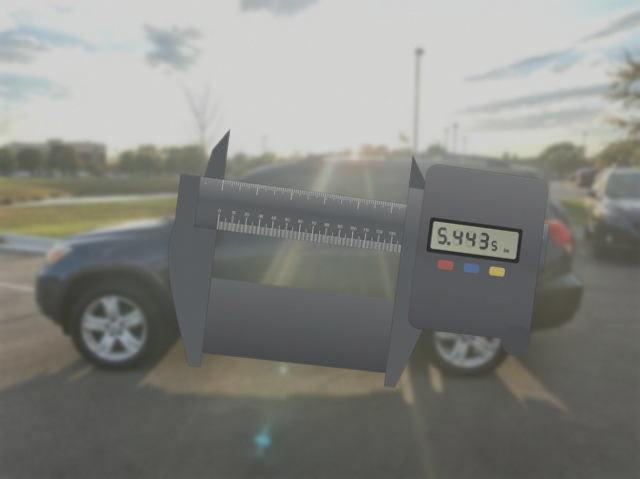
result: 5.4435 in
